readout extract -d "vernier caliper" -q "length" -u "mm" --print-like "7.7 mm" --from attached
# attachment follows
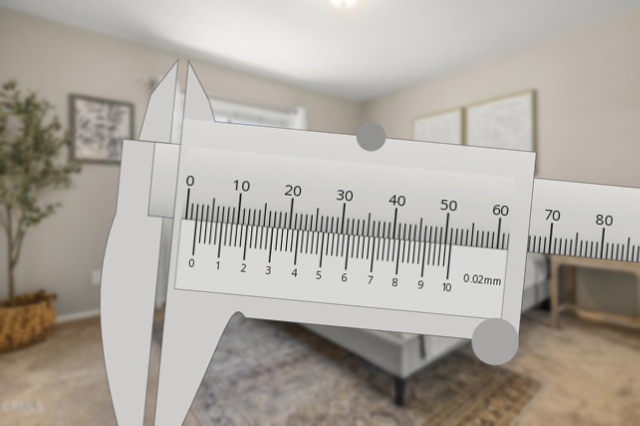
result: 2.0 mm
